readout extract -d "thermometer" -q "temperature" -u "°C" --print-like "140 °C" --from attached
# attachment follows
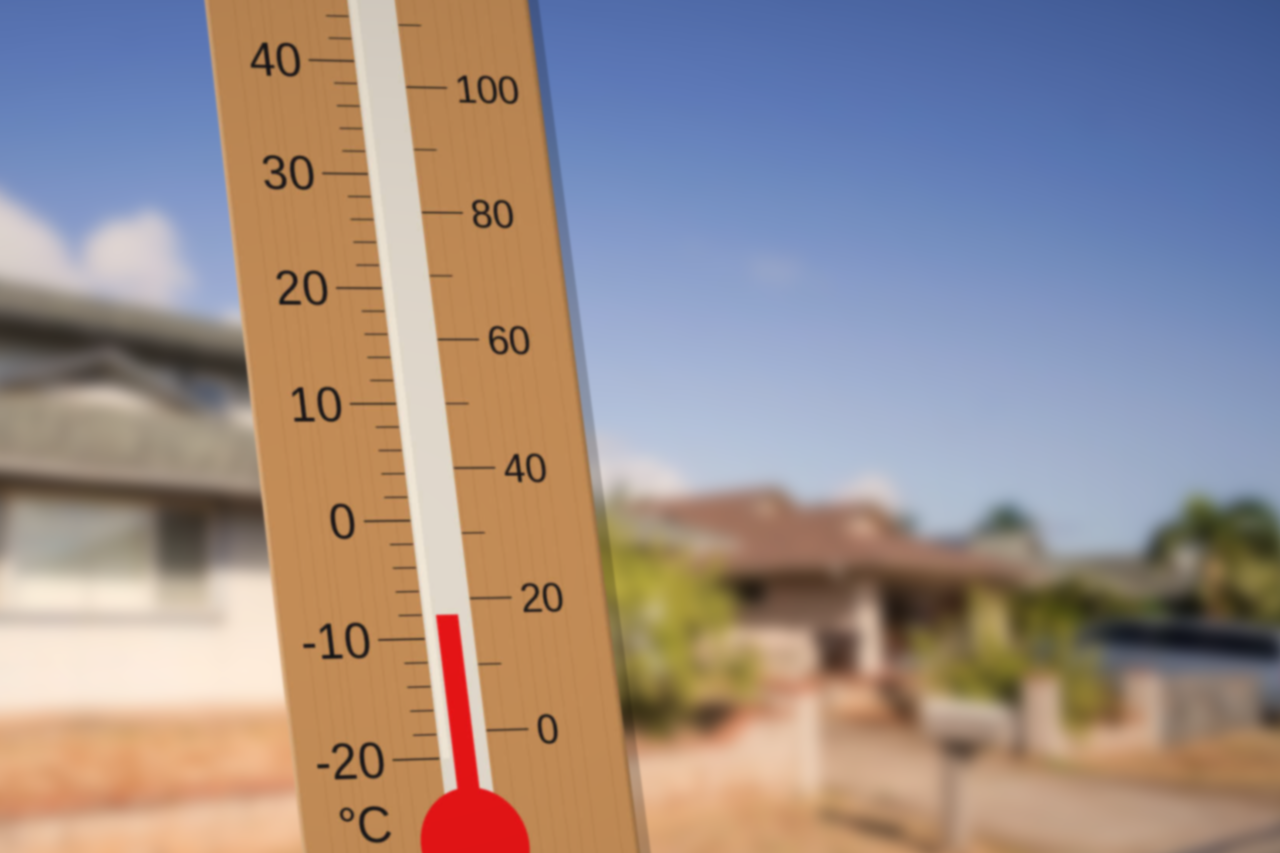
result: -8 °C
